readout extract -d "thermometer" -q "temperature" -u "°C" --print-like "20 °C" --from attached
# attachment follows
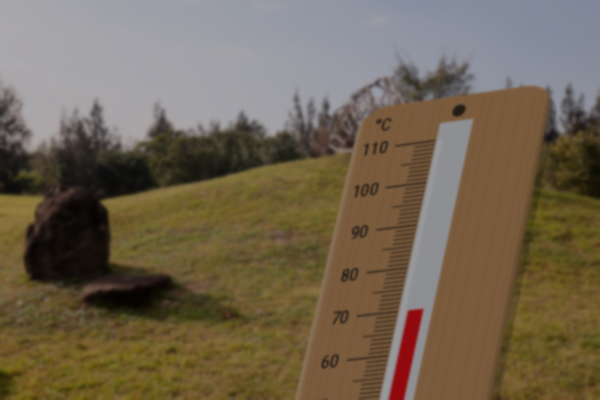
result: 70 °C
